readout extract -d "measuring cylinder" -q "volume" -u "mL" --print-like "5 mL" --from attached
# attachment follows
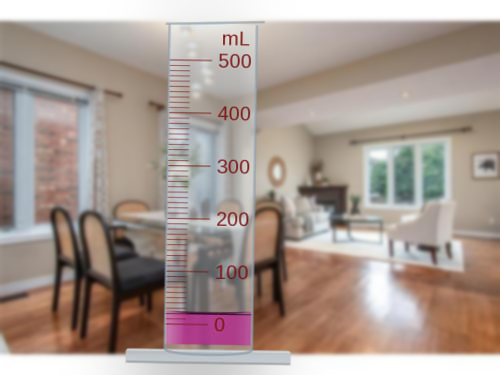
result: 20 mL
